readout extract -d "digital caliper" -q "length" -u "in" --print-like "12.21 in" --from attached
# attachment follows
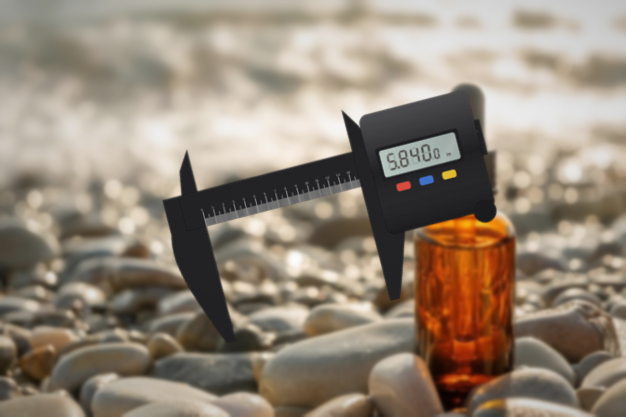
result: 5.8400 in
